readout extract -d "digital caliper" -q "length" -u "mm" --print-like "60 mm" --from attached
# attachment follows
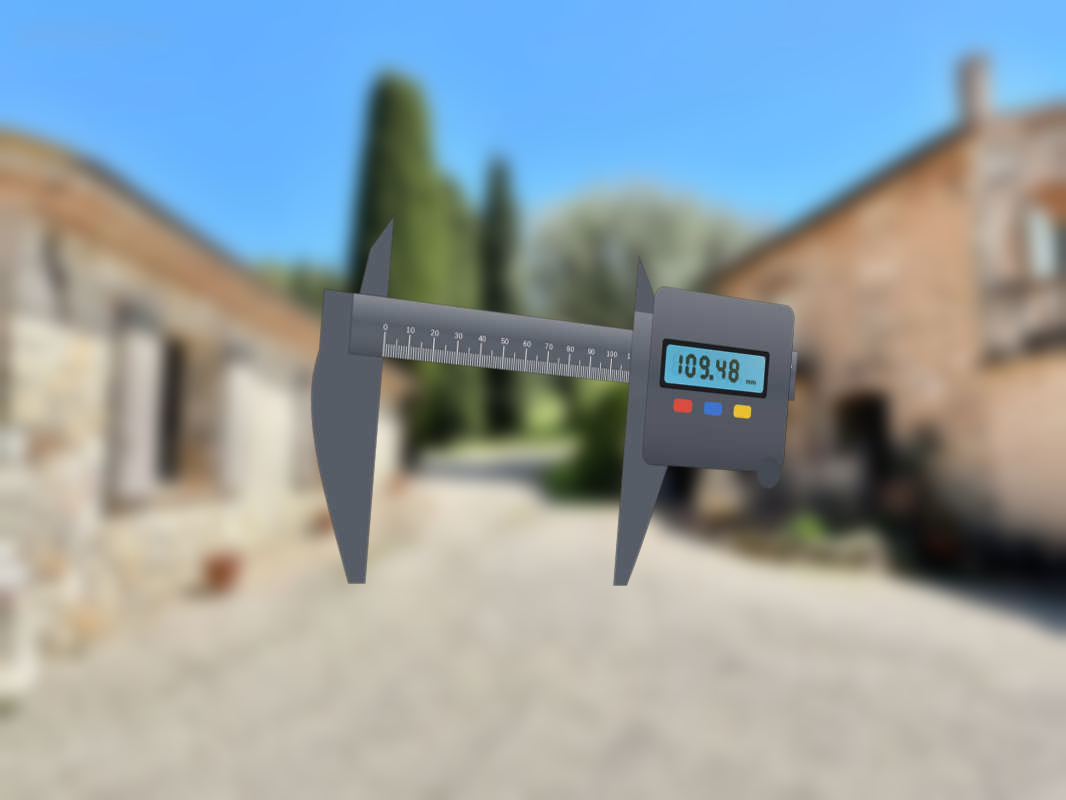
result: 109.48 mm
